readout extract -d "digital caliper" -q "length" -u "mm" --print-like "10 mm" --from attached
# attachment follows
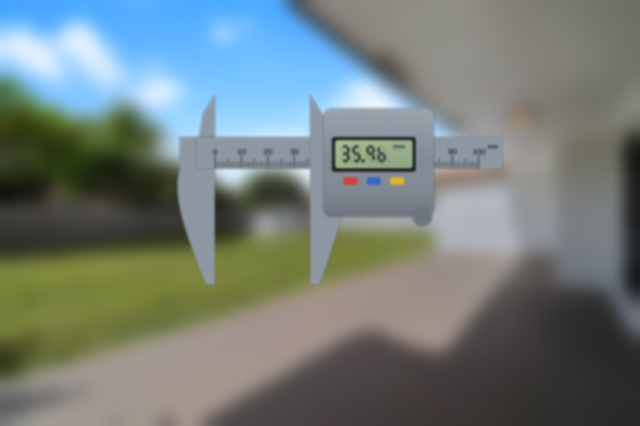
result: 35.96 mm
